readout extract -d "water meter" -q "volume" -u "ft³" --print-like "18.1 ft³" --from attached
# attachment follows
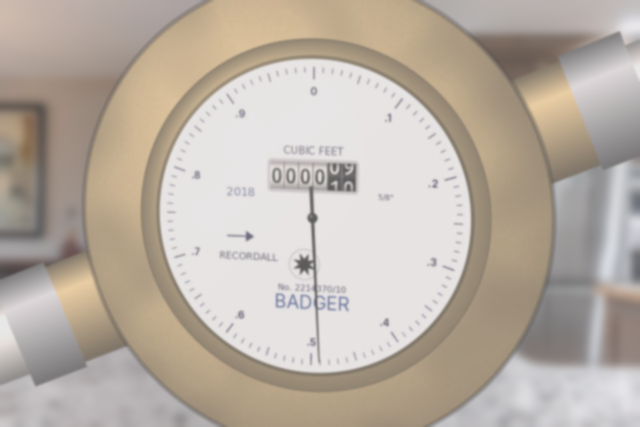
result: 9.49 ft³
